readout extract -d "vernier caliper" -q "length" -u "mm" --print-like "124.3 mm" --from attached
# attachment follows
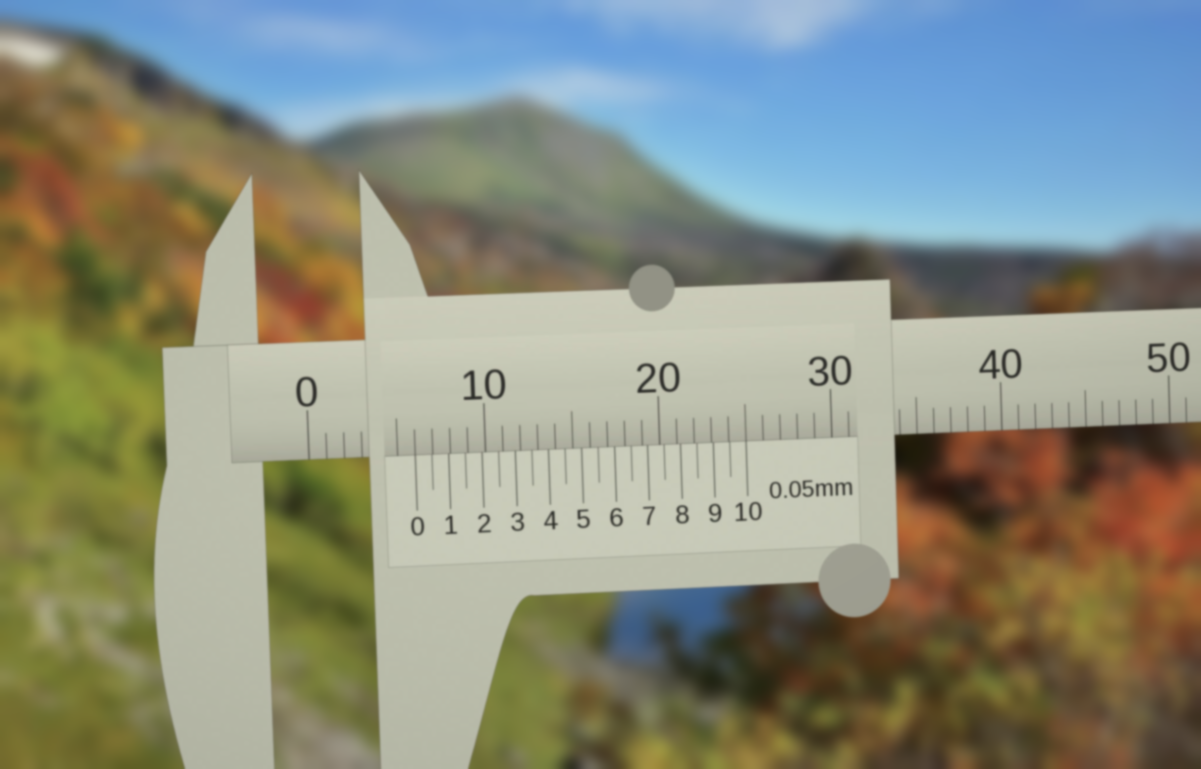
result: 6.0 mm
